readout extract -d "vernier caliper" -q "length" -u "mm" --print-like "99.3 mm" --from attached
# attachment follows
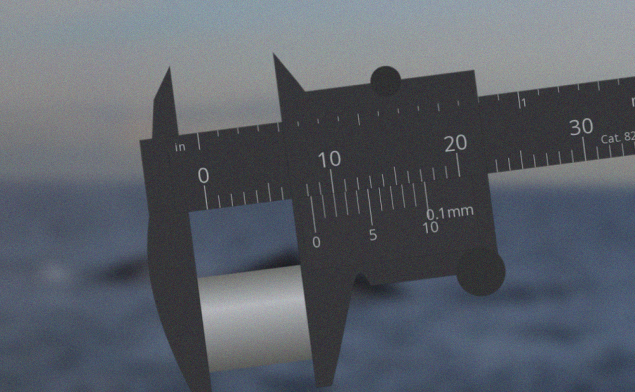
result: 8.2 mm
